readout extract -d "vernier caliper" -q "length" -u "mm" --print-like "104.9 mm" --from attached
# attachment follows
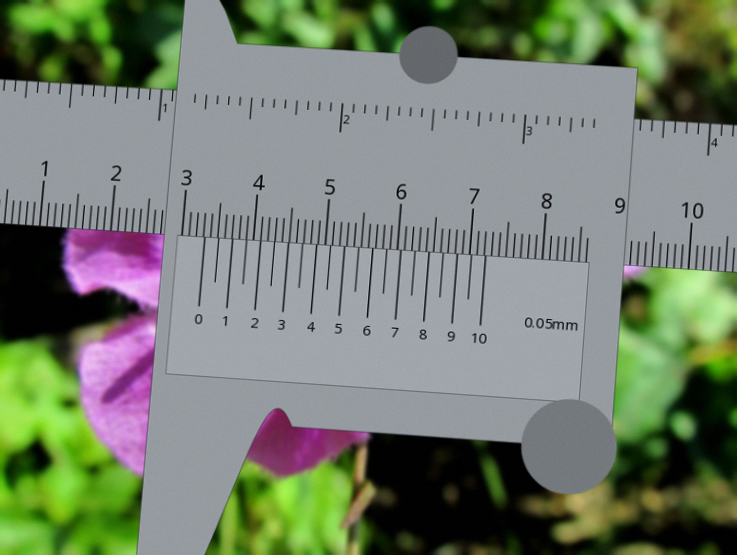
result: 33.2 mm
